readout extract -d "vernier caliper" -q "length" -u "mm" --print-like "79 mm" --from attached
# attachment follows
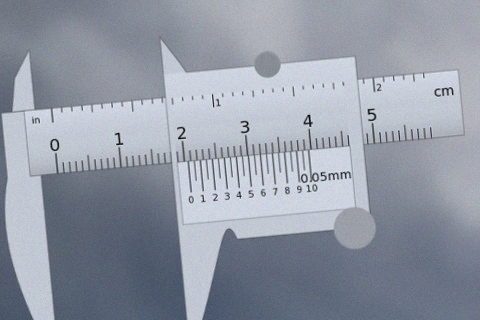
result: 20.6 mm
